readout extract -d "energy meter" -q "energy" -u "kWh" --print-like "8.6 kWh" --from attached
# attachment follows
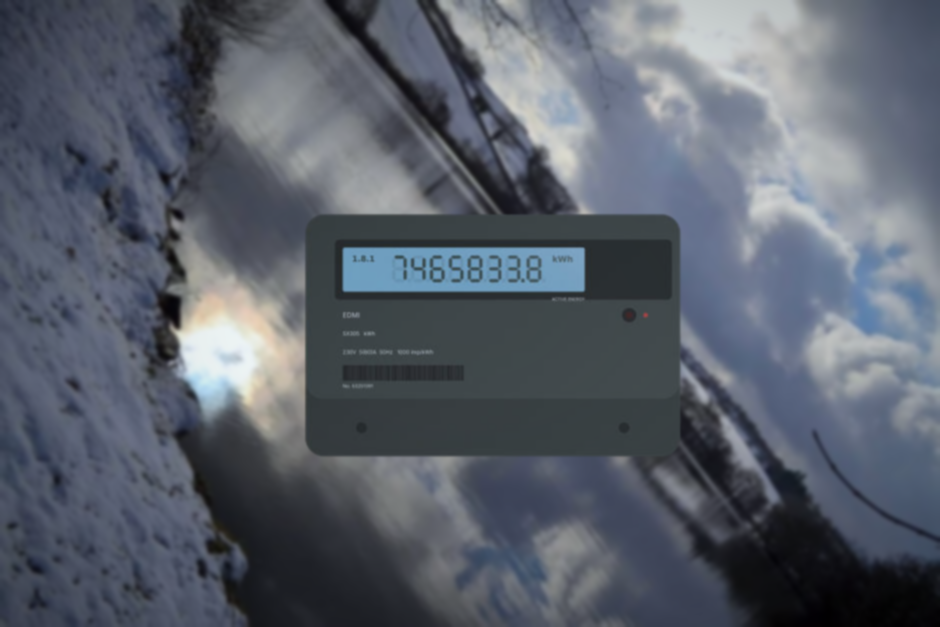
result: 7465833.8 kWh
